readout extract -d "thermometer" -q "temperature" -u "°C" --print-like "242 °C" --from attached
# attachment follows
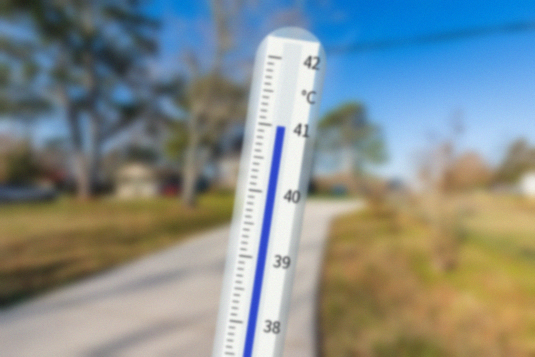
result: 41 °C
